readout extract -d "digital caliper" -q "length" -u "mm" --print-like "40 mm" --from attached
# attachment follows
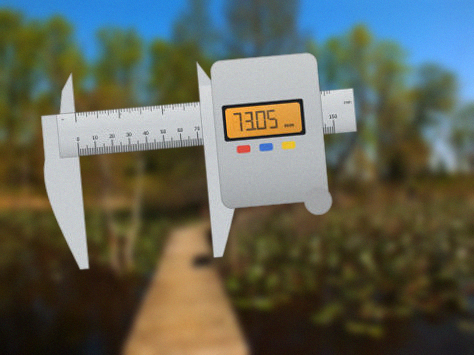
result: 73.05 mm
